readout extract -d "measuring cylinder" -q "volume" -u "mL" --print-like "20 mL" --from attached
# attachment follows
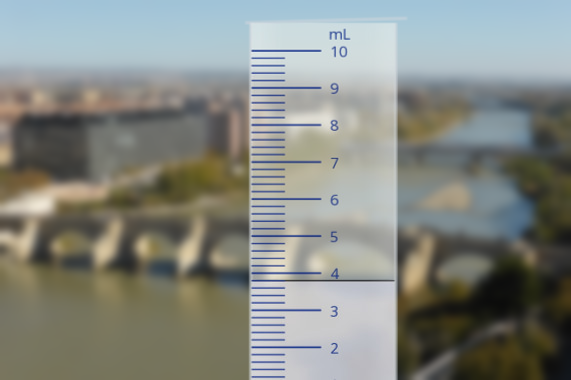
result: 3.8 mL
